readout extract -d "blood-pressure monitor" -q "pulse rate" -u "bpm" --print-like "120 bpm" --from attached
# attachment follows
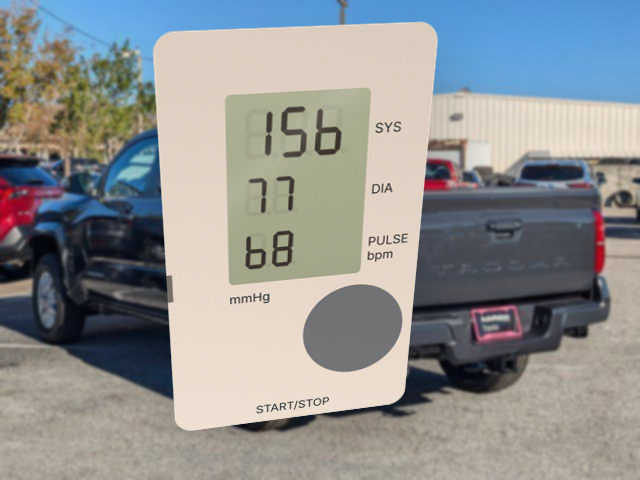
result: 68 bpm
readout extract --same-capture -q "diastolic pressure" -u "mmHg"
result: 77 mmHg
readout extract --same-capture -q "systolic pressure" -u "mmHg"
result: 156 mmHg
